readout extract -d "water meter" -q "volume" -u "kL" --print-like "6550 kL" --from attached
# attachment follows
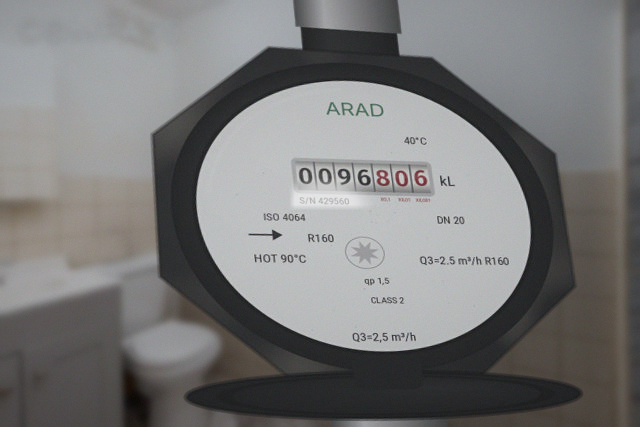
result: 96.806 kL
